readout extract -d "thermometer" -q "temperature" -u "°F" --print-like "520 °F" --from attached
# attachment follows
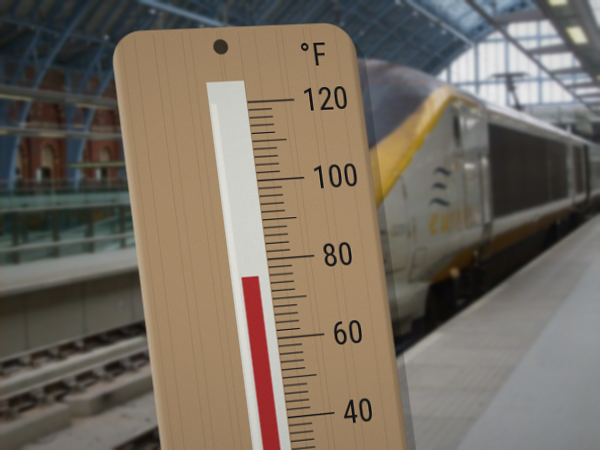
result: 76 °F
